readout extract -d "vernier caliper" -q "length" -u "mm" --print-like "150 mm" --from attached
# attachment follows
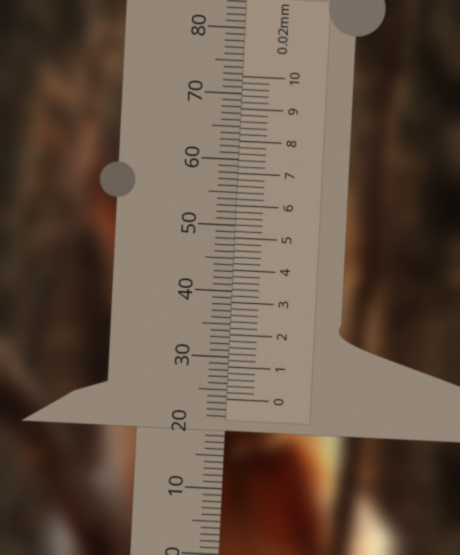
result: 23.6 mm
